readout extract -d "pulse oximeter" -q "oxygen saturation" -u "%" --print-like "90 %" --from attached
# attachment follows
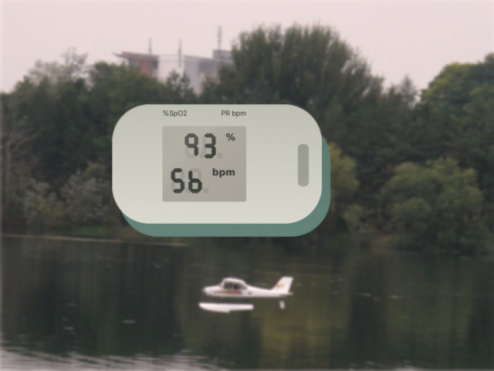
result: 93 %
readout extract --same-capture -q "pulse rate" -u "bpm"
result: 56 bpm
